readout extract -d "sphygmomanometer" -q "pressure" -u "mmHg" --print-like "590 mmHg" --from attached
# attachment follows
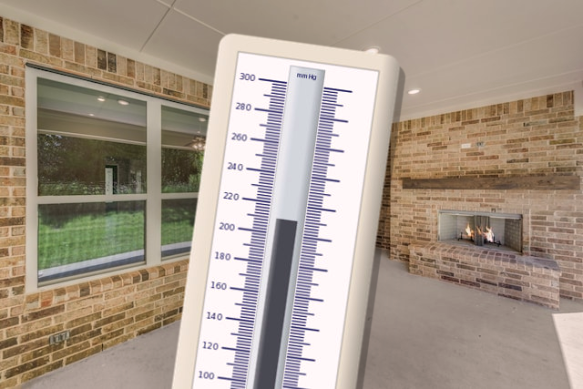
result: 210 mmHg
